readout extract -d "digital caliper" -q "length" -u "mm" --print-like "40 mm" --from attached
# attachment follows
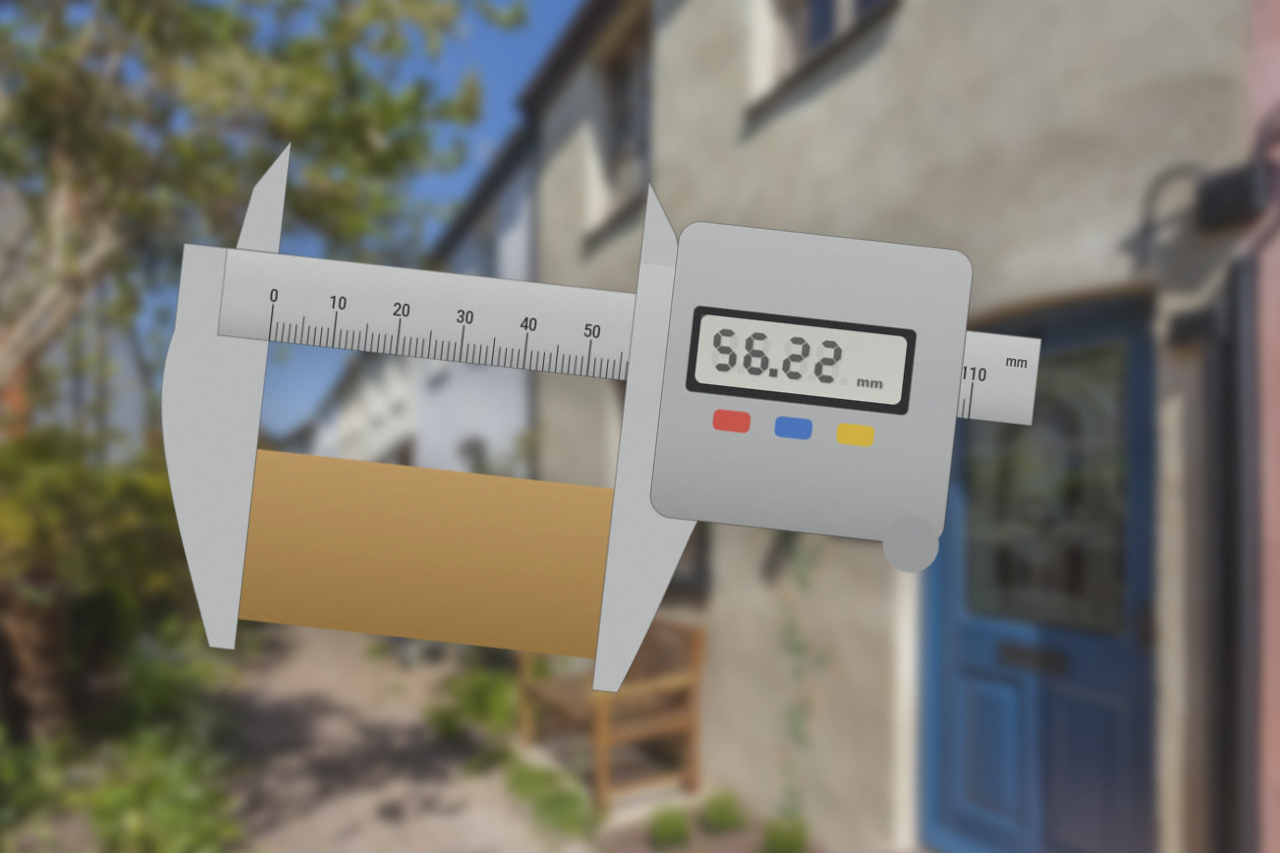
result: 56.22 mm
